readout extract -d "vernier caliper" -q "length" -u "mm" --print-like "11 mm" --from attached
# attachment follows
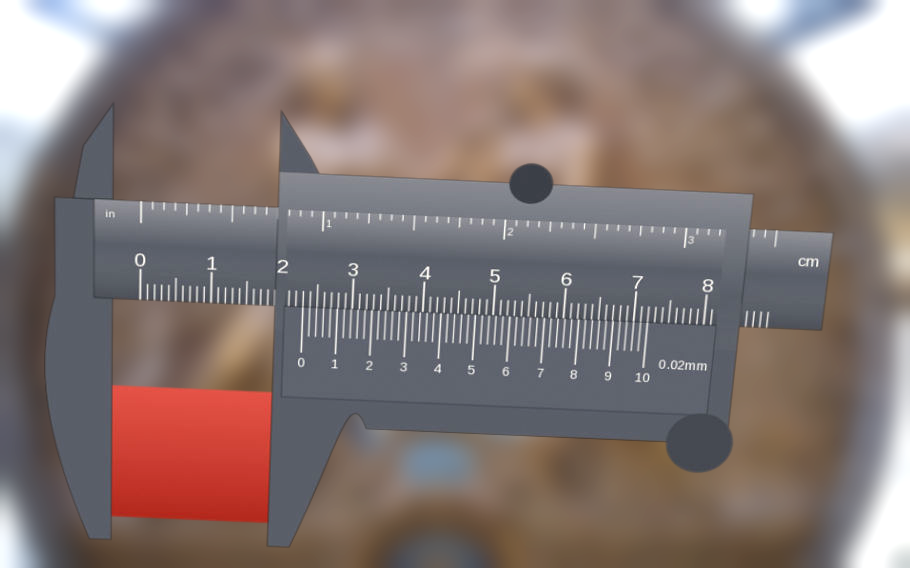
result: 23.0 mm
